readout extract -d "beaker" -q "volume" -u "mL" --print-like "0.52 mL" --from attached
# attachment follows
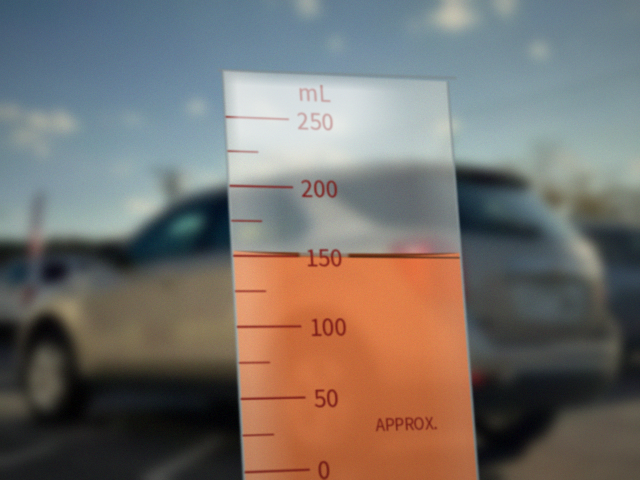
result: 150 mL
